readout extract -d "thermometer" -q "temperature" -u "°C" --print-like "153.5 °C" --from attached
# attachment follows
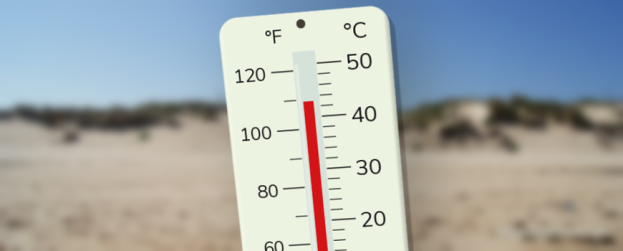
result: 43 °C
